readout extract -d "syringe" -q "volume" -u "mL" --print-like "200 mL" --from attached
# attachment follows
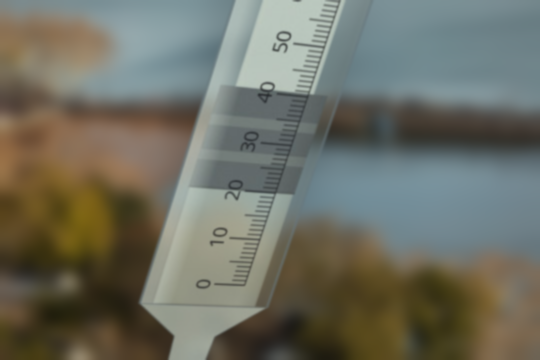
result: 20 mL
